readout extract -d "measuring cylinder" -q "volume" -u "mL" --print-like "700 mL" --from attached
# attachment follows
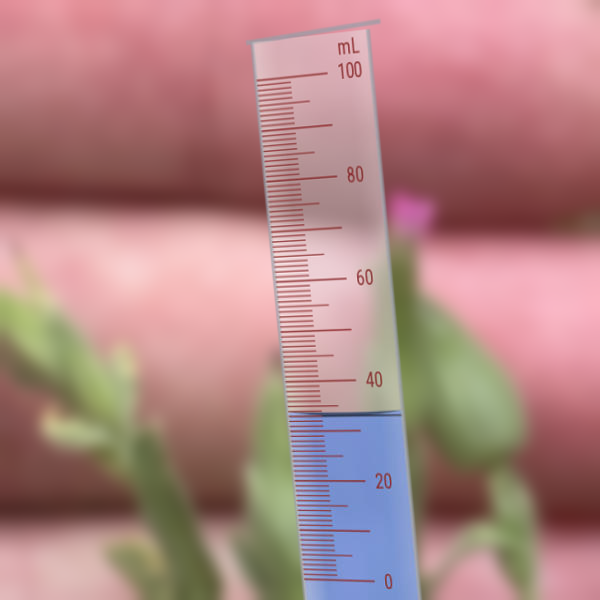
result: 33 mL
